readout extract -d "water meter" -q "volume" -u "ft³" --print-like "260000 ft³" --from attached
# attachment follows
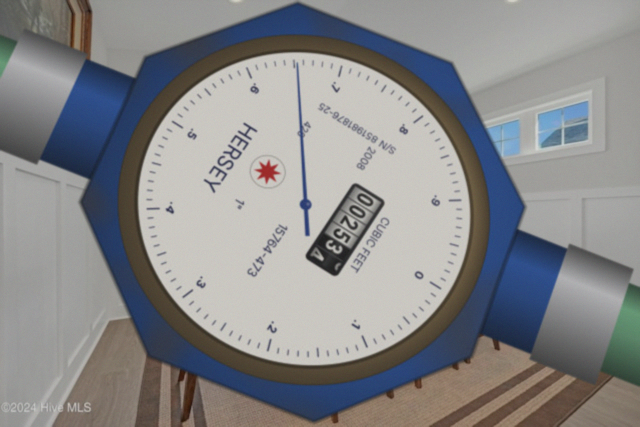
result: 2533.65 ft³
